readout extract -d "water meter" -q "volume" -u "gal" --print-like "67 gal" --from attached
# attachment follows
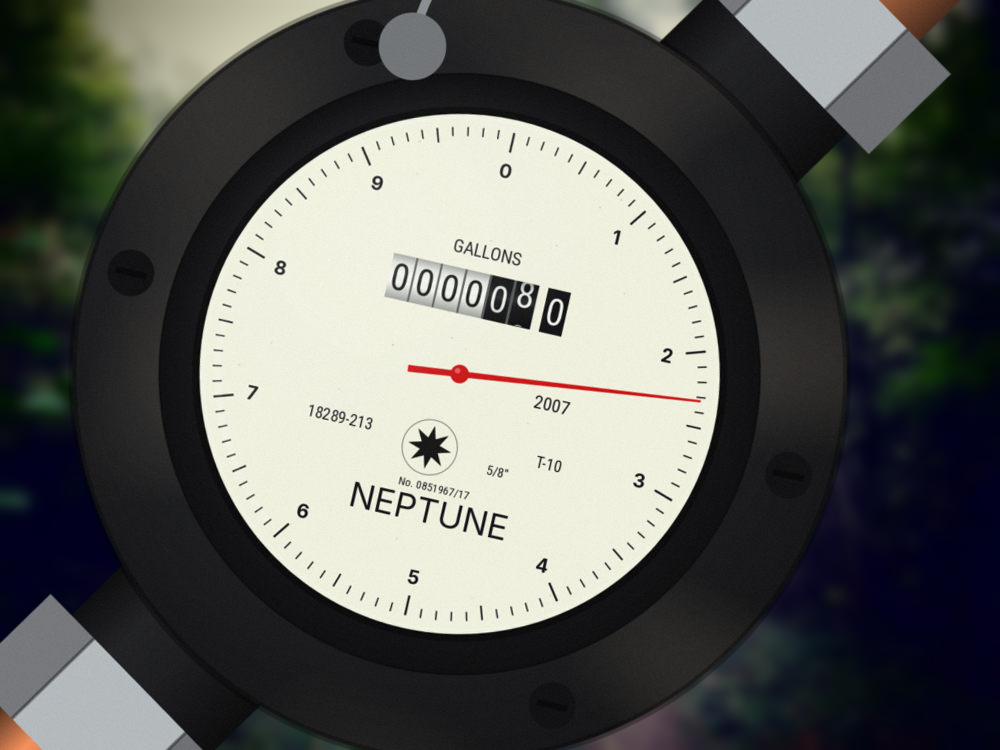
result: 82.3 gal
